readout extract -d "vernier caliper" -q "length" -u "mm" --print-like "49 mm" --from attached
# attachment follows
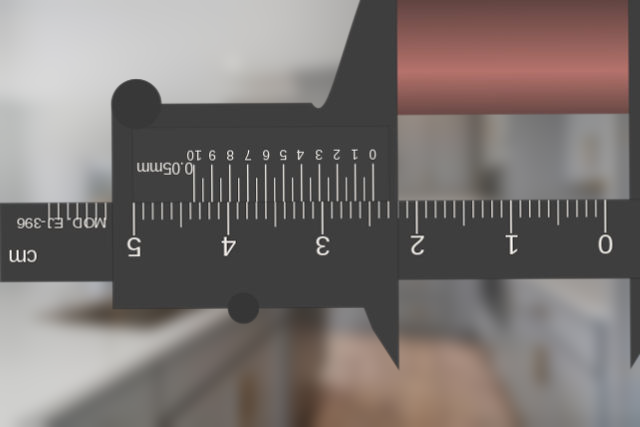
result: 24.6 mm
